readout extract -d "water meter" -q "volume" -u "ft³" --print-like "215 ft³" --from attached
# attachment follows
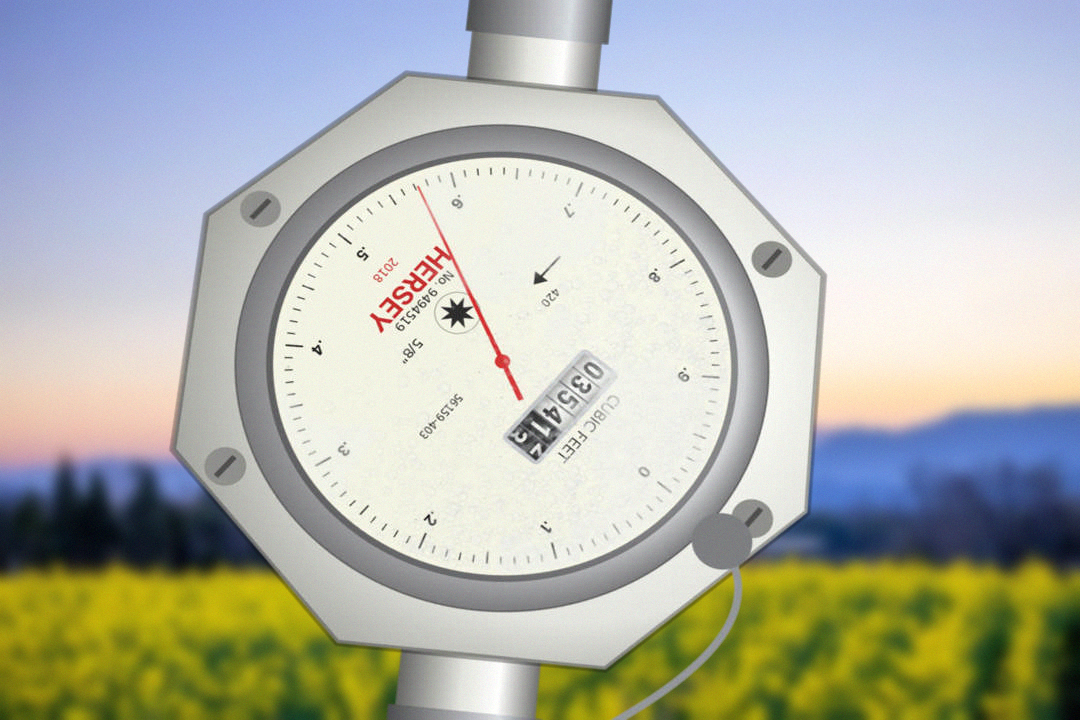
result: 35412.57 ft³
